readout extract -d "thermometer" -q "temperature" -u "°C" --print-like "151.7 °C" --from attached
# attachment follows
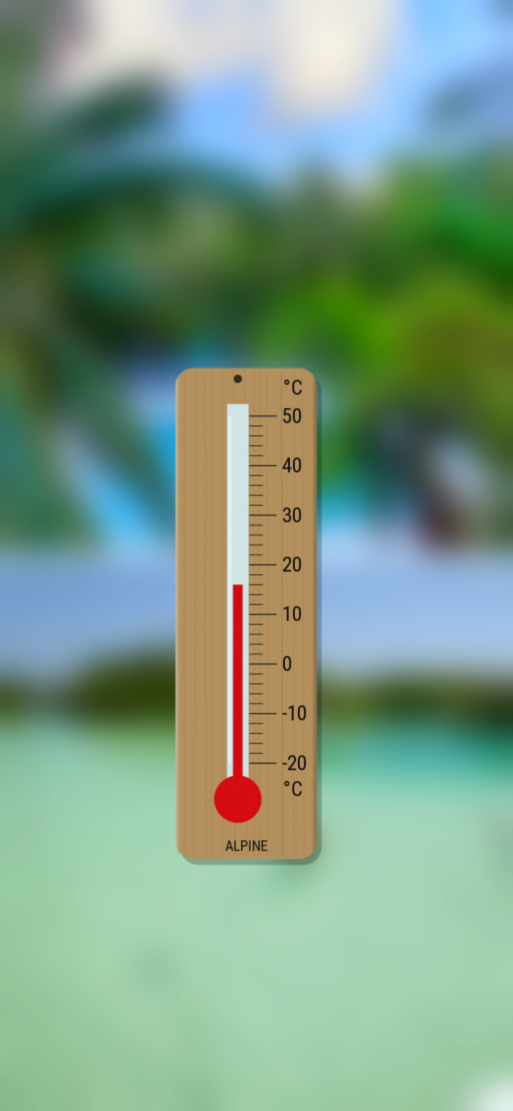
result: 16 °C
